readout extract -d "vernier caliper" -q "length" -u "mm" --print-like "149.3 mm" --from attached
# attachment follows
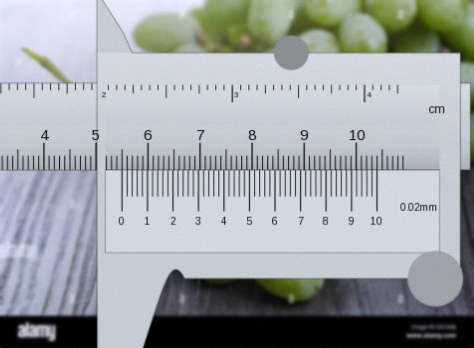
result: 55.0 mm
